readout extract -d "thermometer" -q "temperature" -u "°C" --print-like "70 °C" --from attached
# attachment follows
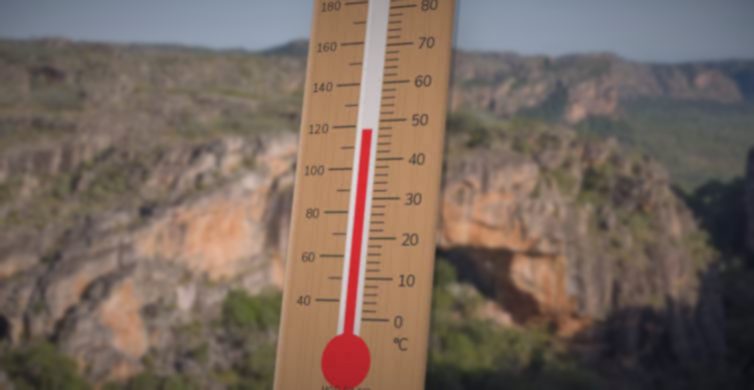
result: 48 °C
